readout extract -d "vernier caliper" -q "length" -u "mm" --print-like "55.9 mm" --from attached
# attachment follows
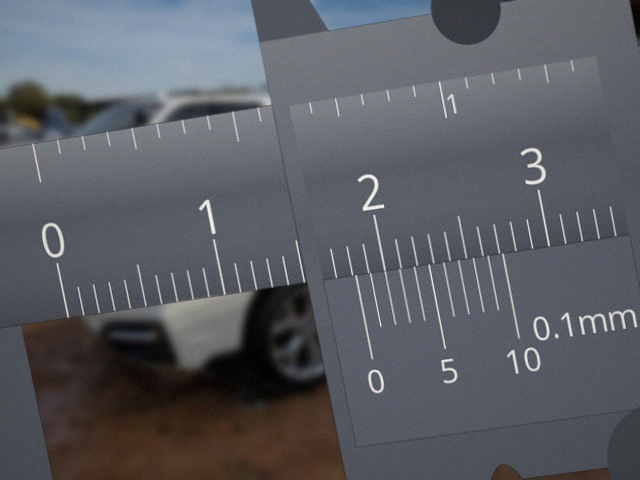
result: 18.2 mm
